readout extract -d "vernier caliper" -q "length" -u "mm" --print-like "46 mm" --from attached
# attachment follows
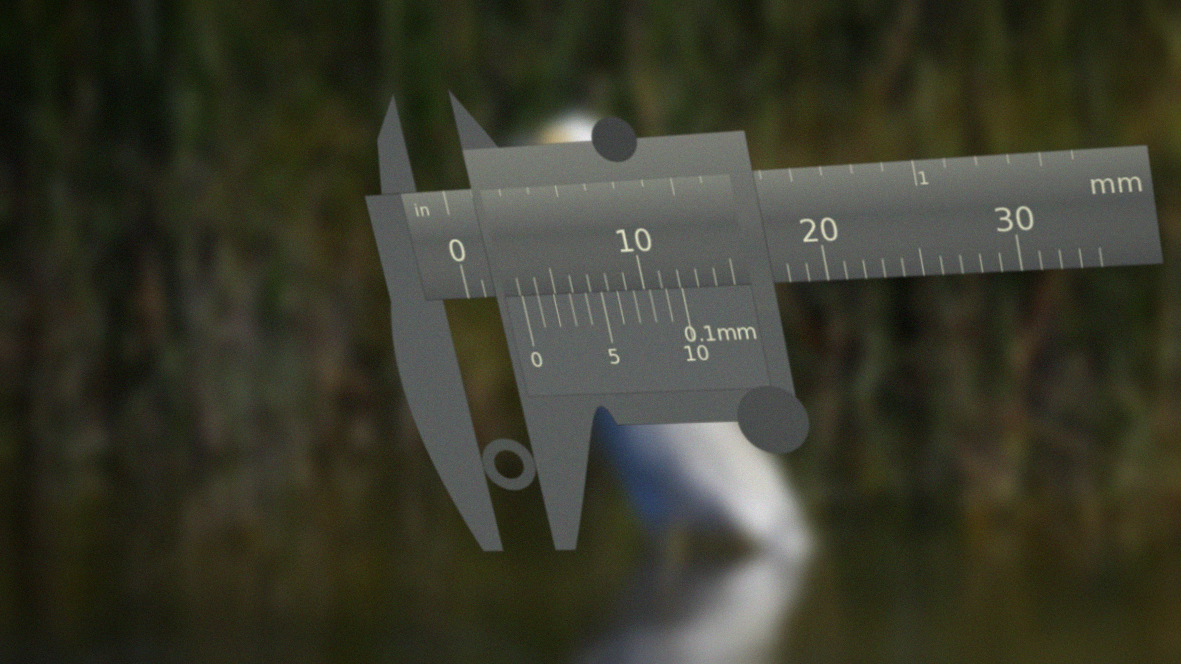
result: 3.1 mm
